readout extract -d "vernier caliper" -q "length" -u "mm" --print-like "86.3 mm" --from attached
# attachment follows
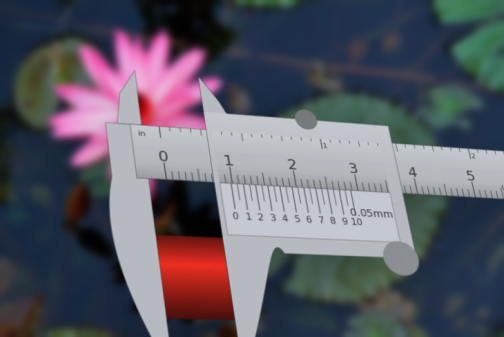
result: 9.8 mm
